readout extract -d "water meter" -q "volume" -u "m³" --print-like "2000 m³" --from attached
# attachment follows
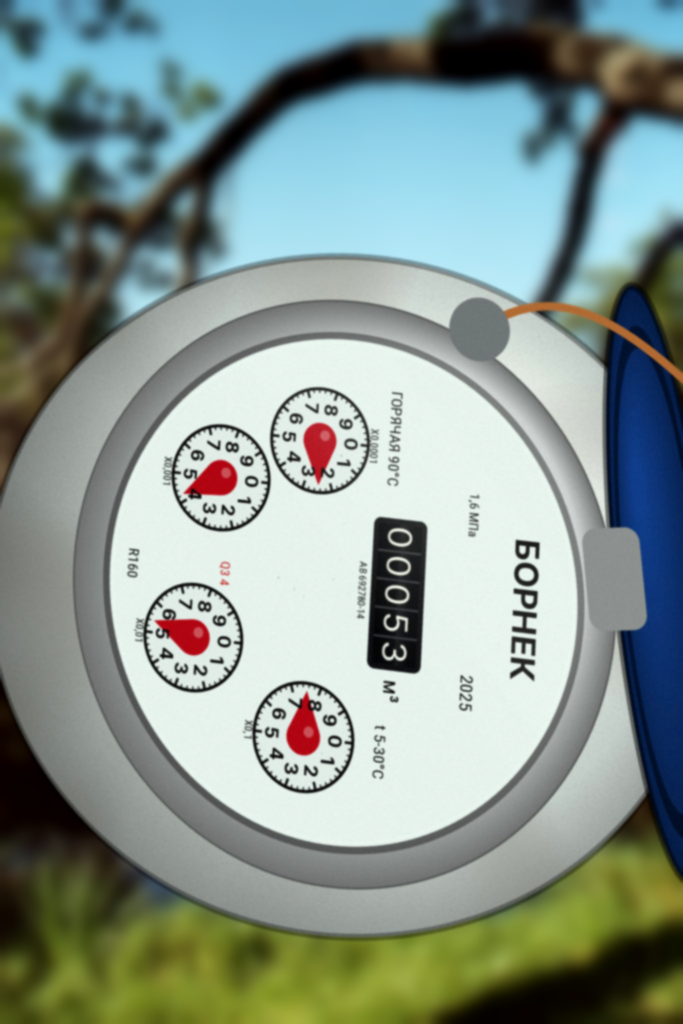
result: 53.7542 m³
